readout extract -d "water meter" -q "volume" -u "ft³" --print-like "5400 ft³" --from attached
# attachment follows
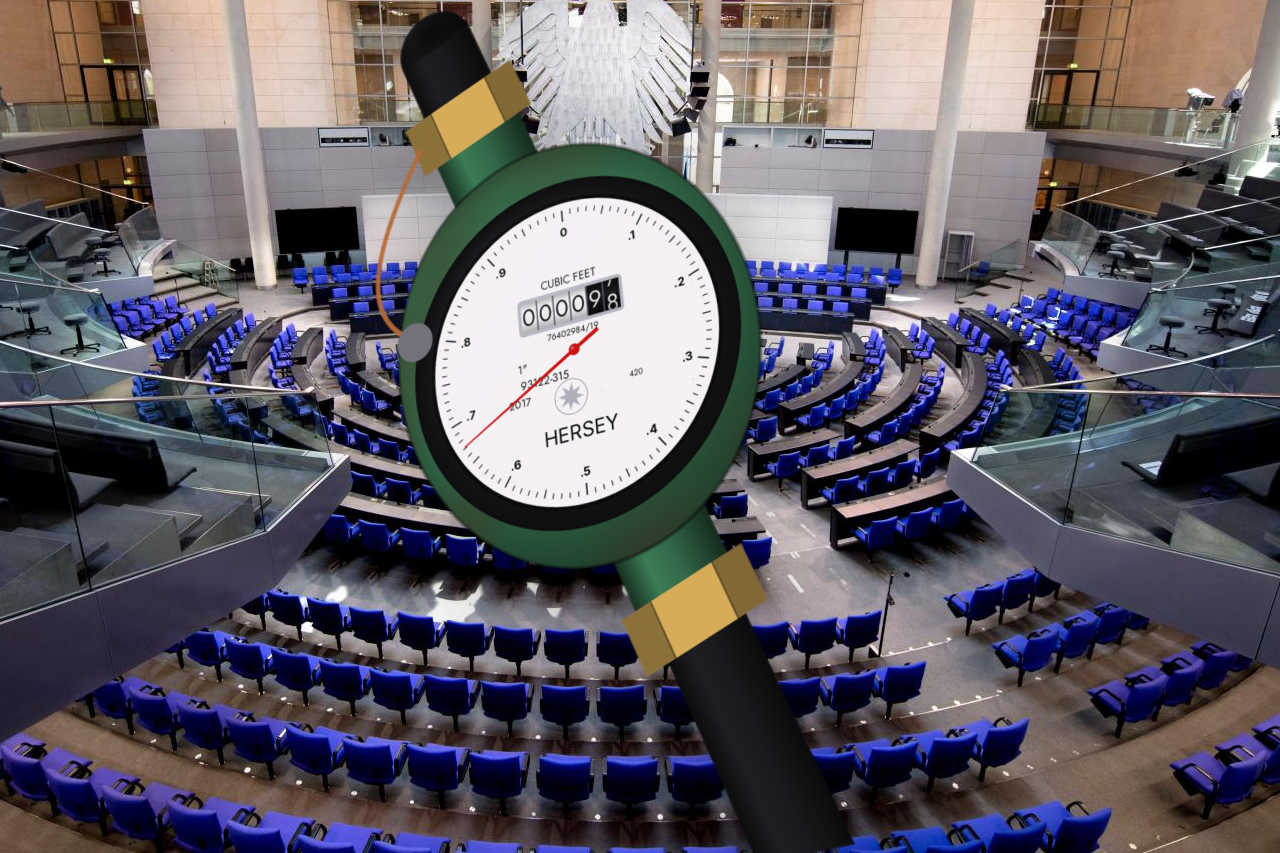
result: 97.67 ft³
